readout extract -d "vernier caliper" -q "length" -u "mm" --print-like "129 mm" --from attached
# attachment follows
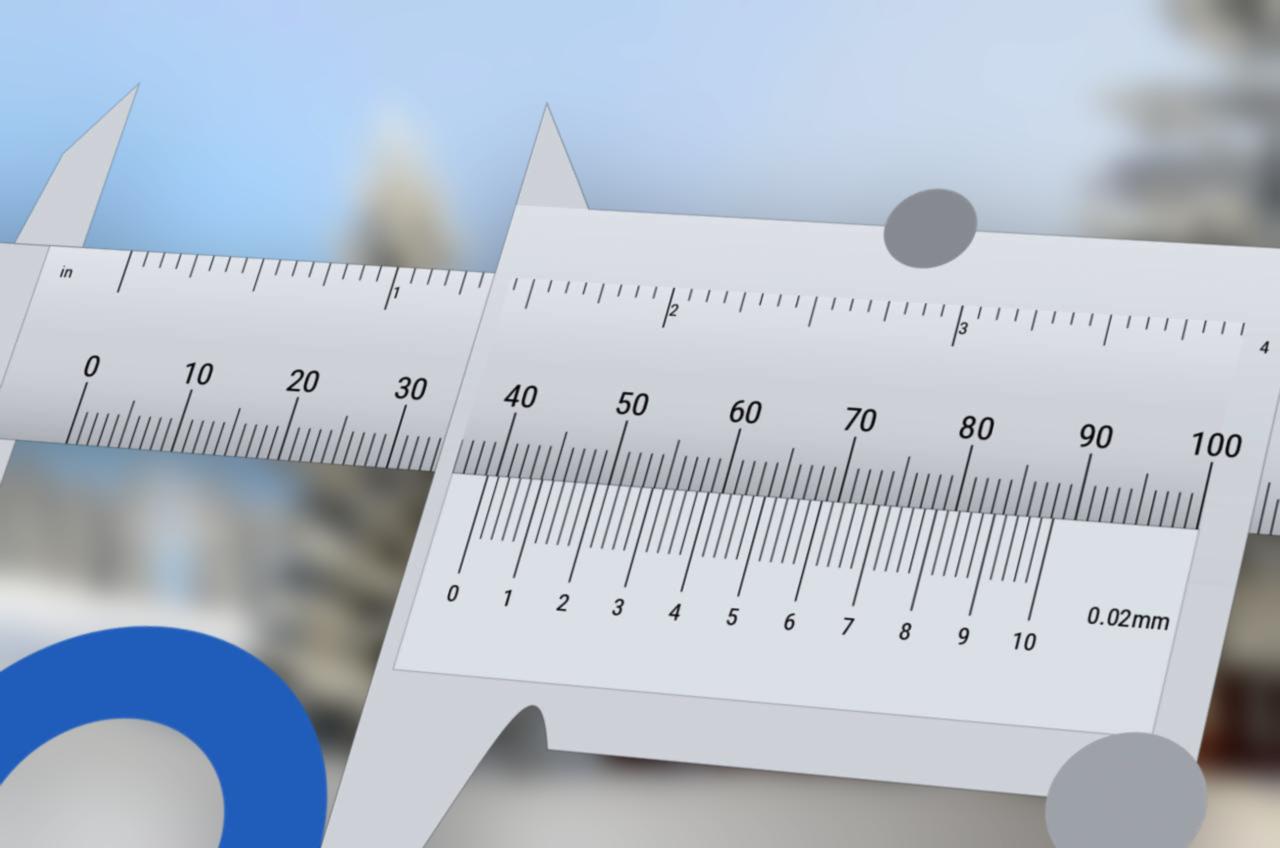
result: 39.2 mm
